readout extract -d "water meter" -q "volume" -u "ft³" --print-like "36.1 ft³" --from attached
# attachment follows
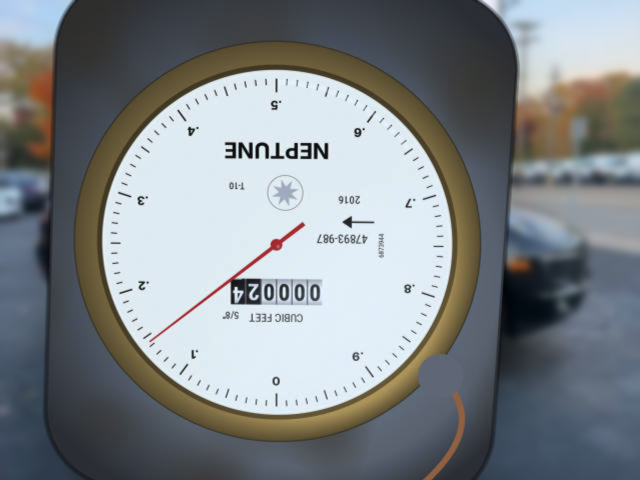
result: 24.14 ft³
